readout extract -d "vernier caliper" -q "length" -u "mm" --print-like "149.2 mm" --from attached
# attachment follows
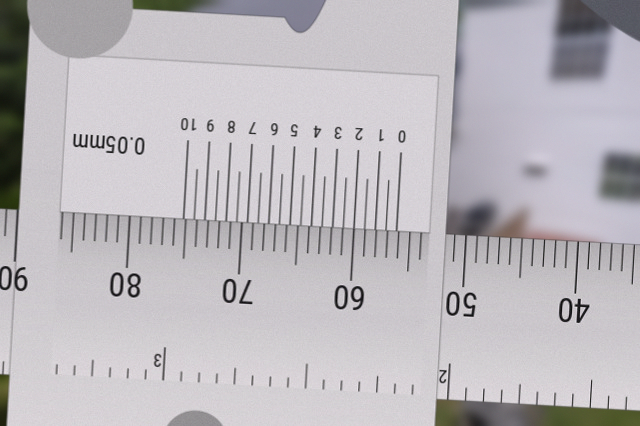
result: 56.2 mm
